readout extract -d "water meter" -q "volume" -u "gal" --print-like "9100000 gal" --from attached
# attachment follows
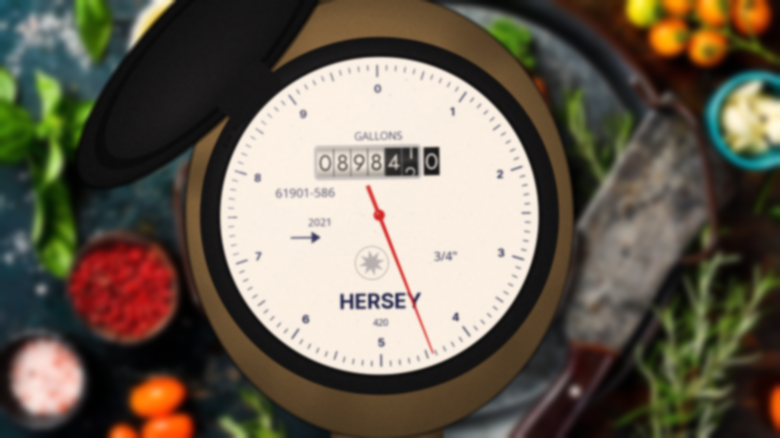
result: 898414.4 gal
